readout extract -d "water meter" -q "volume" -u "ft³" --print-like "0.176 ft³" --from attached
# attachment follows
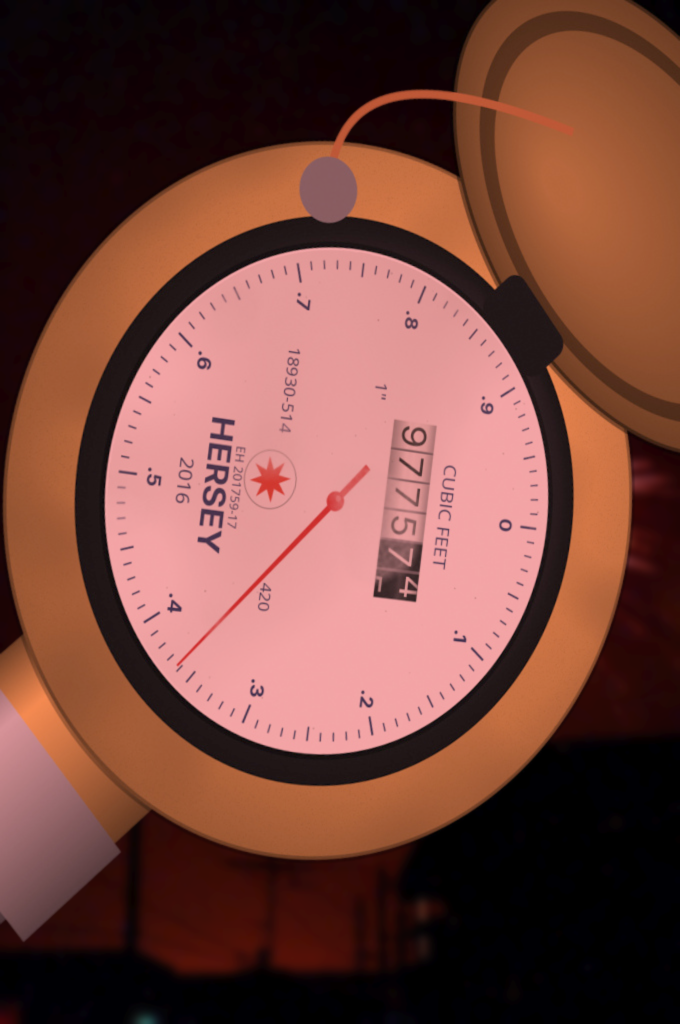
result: 977574.36 ft³
